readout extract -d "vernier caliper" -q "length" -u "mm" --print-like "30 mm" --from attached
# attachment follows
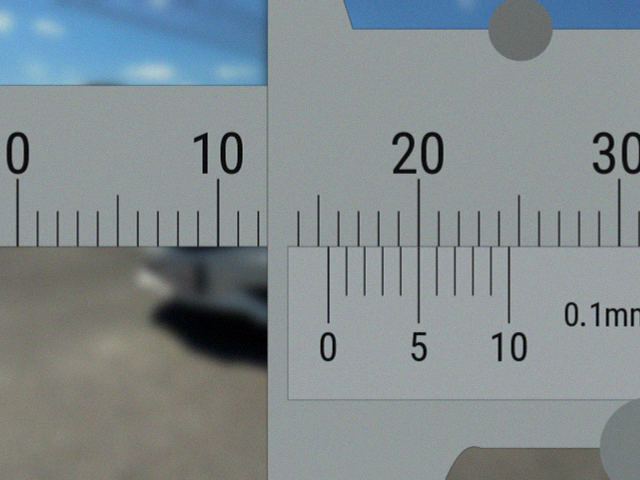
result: 15.5 mm
